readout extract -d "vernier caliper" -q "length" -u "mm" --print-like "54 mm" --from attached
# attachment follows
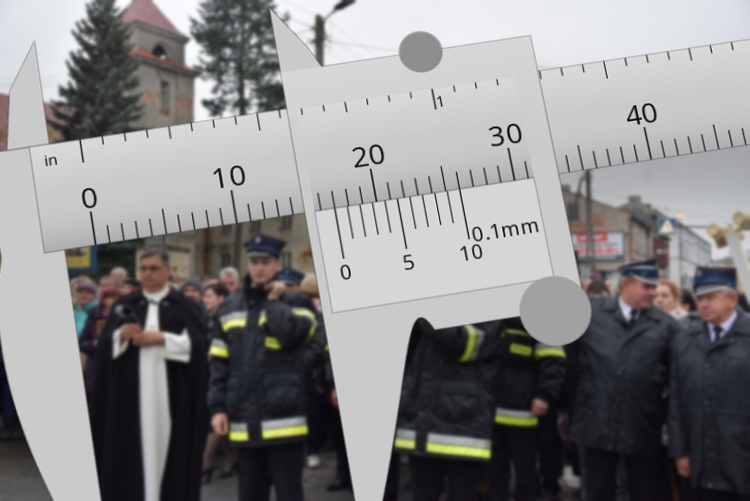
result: 17.0 mm
